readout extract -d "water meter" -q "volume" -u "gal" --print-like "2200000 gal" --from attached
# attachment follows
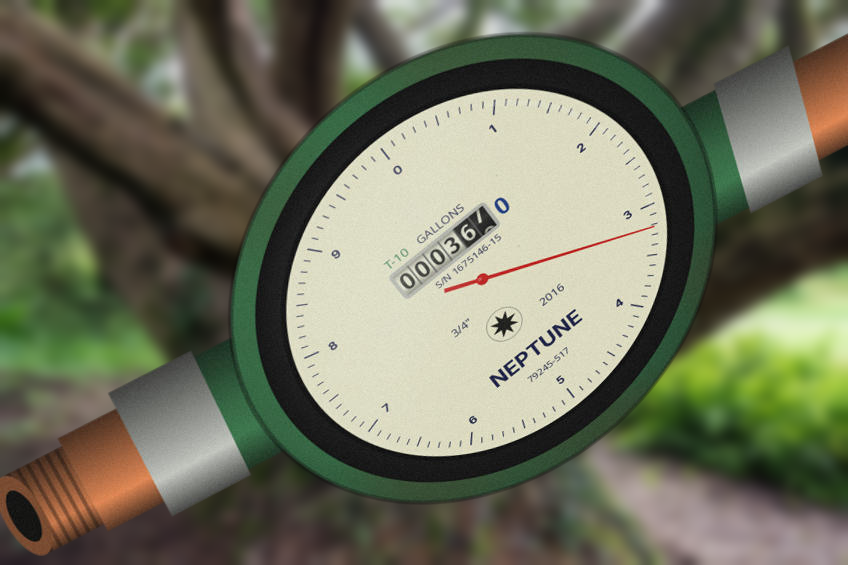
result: 3673.2 gal
